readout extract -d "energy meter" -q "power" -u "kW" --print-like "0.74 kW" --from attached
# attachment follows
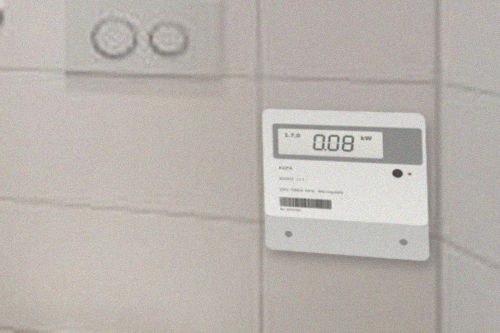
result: 0.08 kW
